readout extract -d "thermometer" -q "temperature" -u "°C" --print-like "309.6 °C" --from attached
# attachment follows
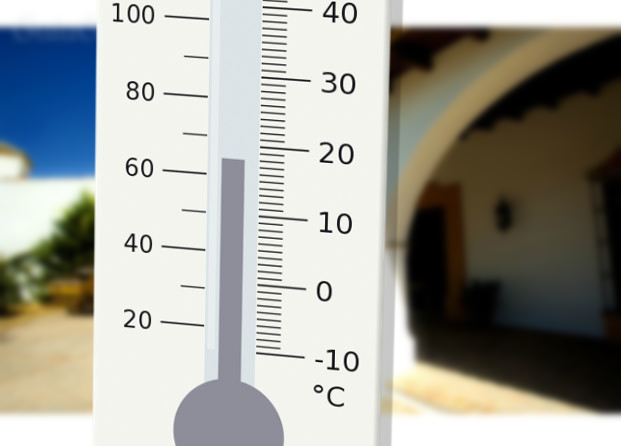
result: 18 °C
